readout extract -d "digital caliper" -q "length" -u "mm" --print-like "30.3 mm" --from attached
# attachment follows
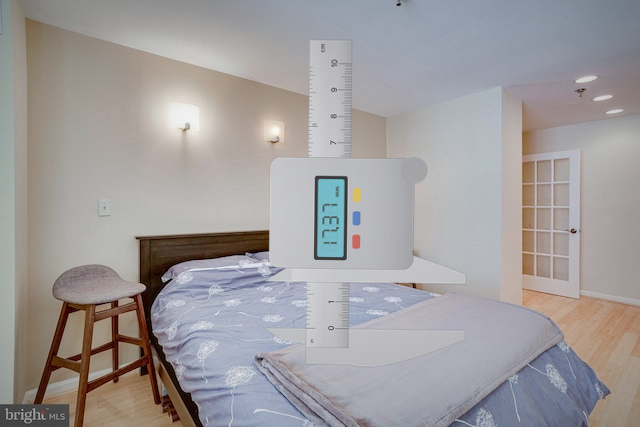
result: 17.37 mm
